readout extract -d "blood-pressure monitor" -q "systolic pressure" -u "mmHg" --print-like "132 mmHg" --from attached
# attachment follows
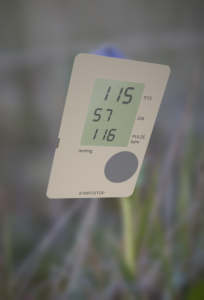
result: 115 mmHg
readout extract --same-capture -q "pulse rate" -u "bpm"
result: 116 bpm
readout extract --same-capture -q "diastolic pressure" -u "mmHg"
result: 57 mmHg
